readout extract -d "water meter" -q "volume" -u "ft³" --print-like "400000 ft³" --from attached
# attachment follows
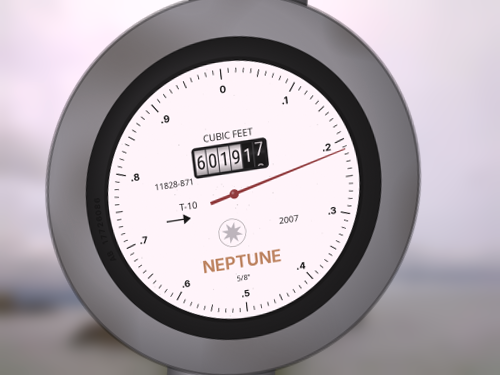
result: 601917.21 ft³
